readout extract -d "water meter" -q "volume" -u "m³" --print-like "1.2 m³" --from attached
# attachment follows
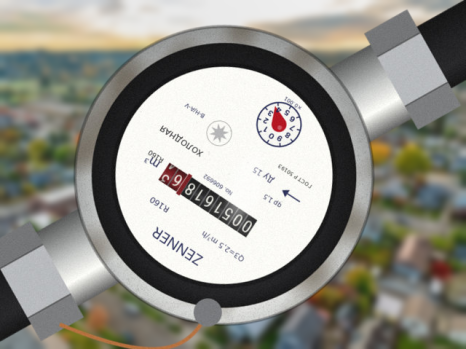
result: 51618.633 m³
